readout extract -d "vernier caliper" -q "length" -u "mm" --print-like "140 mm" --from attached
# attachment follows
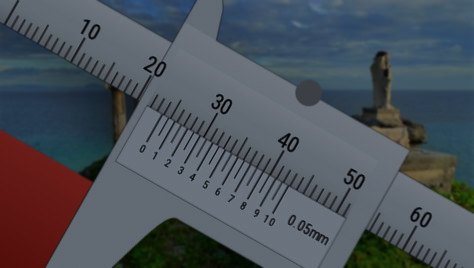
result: 23.8 mm
